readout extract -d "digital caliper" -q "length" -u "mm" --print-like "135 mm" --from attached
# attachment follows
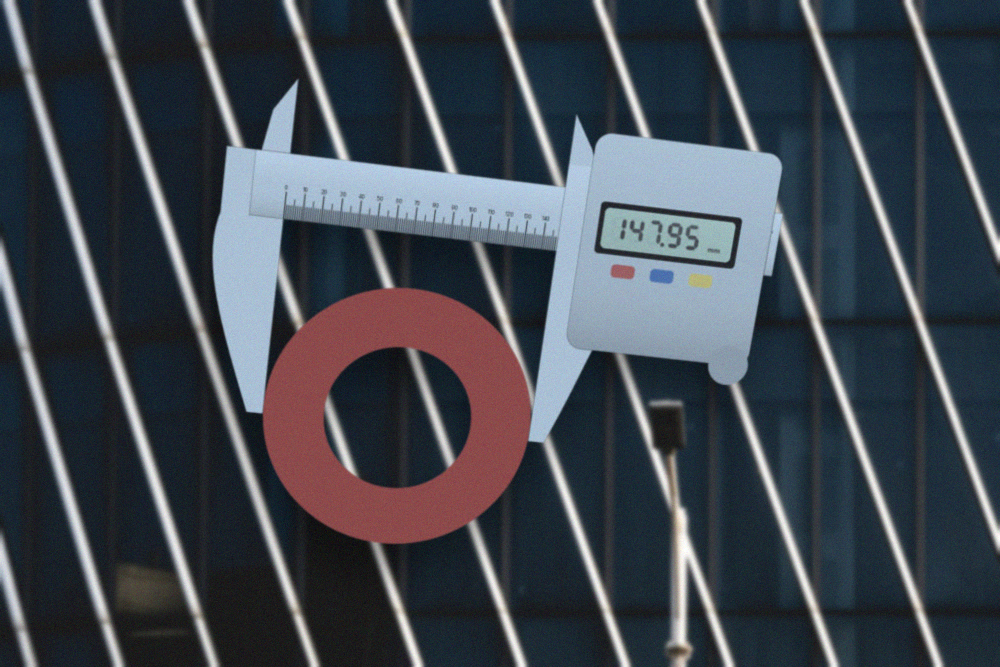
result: 147.95 mm
